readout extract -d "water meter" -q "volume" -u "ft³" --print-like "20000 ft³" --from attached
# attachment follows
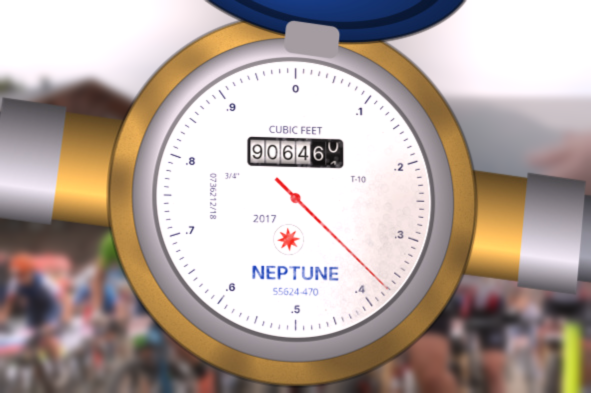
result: 906460.37 ft³
